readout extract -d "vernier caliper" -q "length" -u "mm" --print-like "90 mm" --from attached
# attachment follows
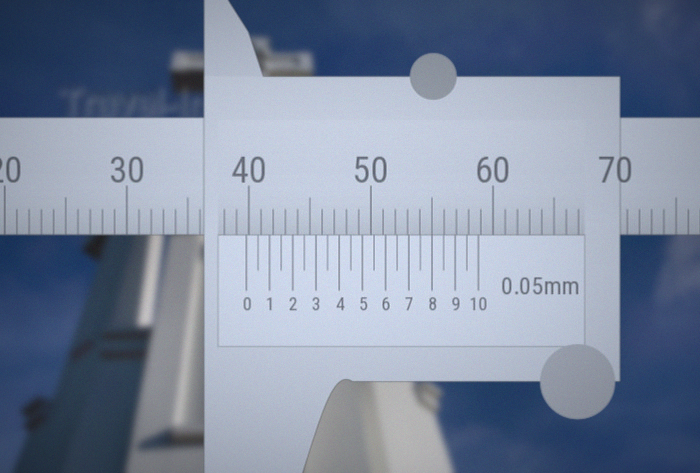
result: 39.8 mm
